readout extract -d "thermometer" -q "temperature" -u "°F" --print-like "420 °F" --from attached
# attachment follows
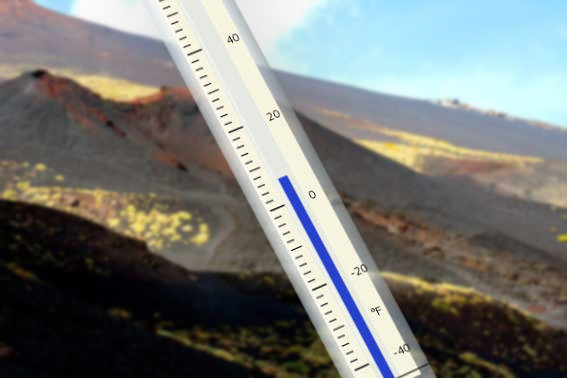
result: 6 °F
